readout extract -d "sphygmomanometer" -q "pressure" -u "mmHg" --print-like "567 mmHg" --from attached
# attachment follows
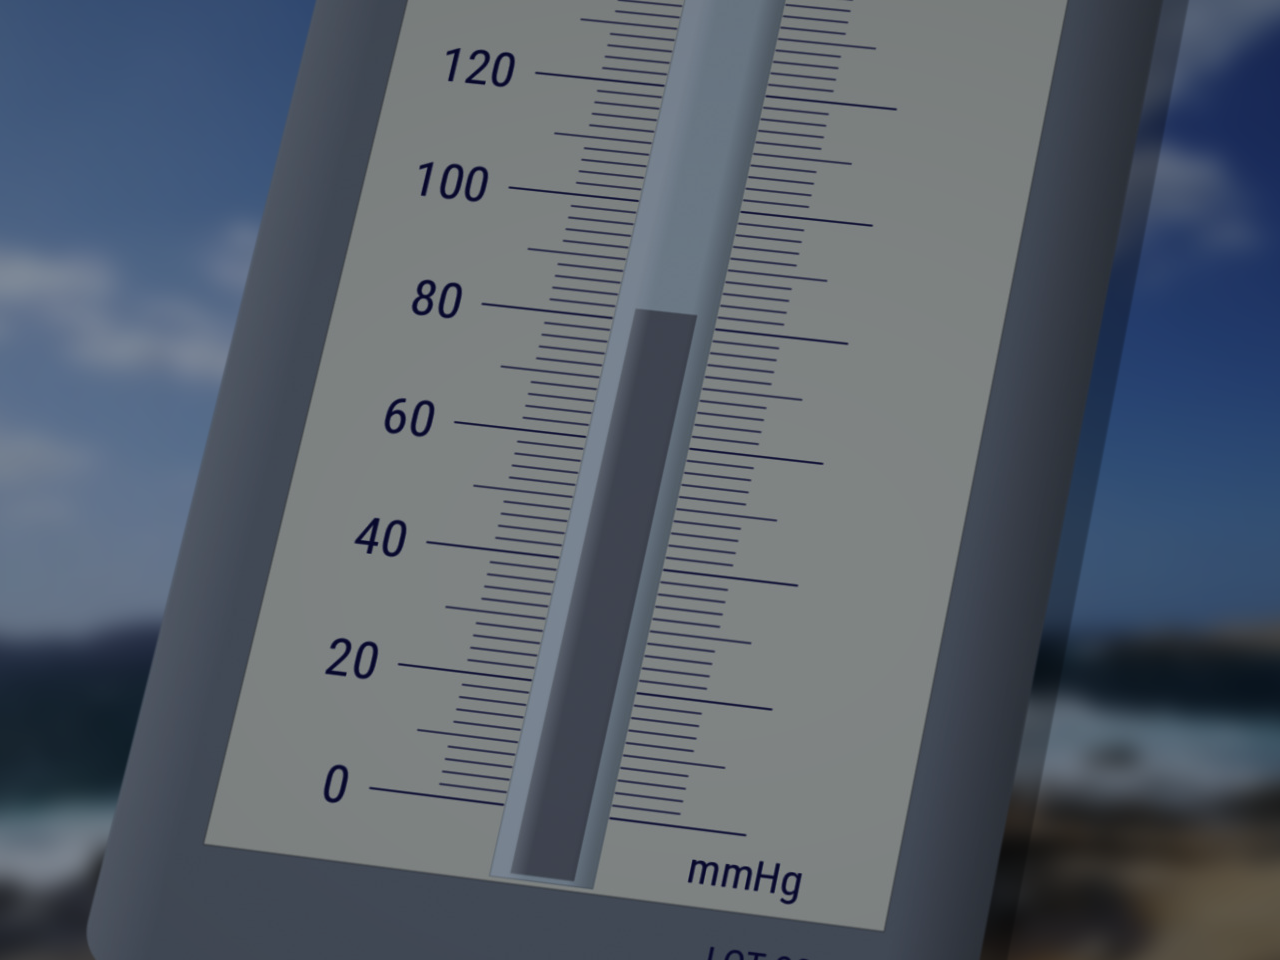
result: 82 mmHg
